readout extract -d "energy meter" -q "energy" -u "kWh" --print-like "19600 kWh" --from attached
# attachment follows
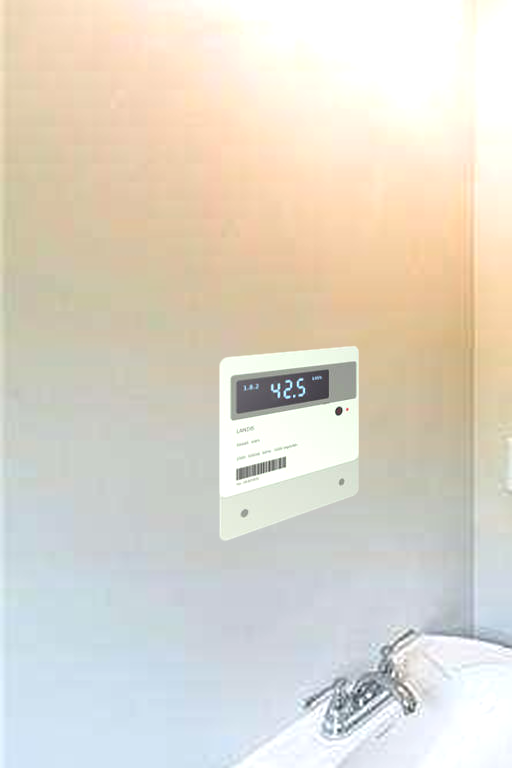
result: 42.5 kWh
